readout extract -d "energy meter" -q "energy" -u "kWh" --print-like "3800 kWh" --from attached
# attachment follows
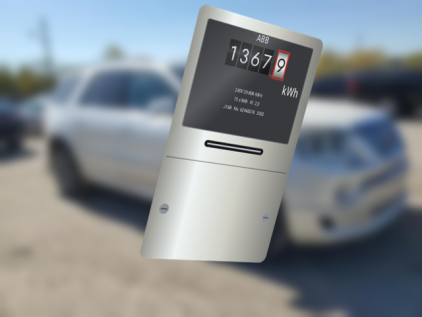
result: 1367.9 kWh
